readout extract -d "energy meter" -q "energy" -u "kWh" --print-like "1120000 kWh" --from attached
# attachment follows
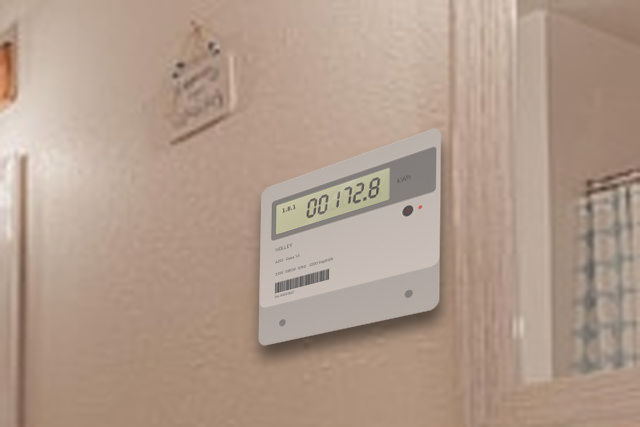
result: 172.8 kWh
